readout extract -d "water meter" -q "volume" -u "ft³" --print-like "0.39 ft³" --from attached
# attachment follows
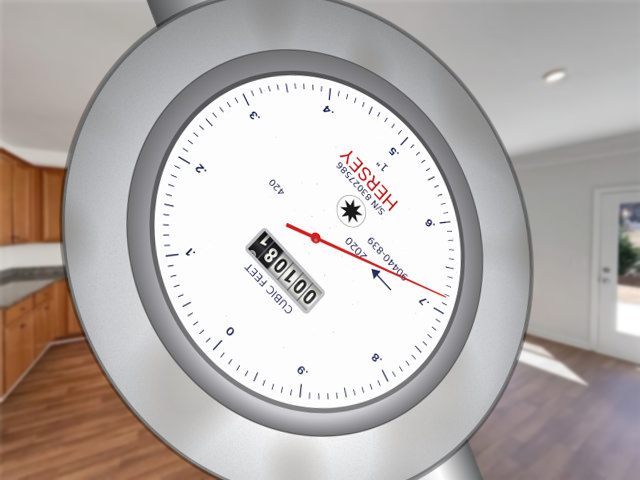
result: 1080.68 ft³
